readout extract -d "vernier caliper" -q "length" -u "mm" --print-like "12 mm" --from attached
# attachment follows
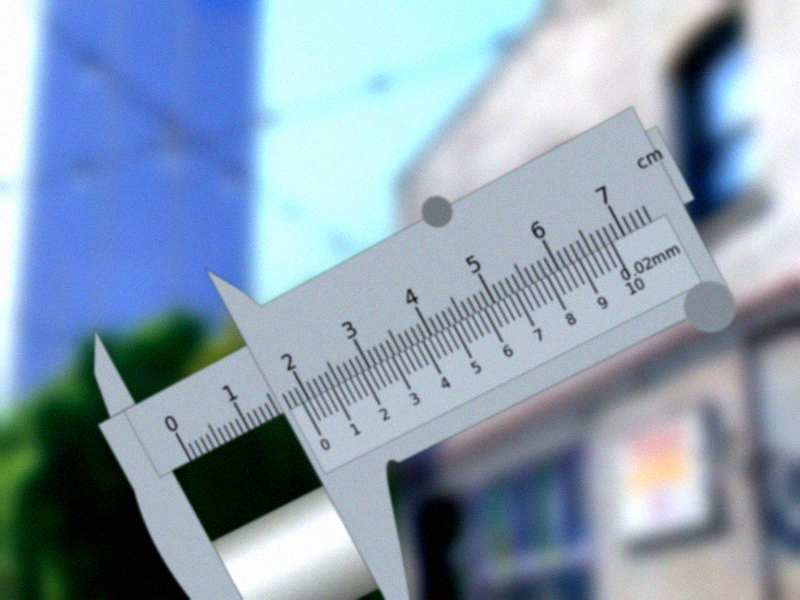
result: 19.0 mm
